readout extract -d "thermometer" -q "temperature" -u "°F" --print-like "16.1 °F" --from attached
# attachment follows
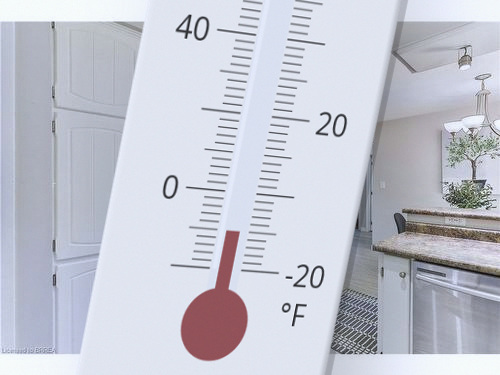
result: -10 °F
